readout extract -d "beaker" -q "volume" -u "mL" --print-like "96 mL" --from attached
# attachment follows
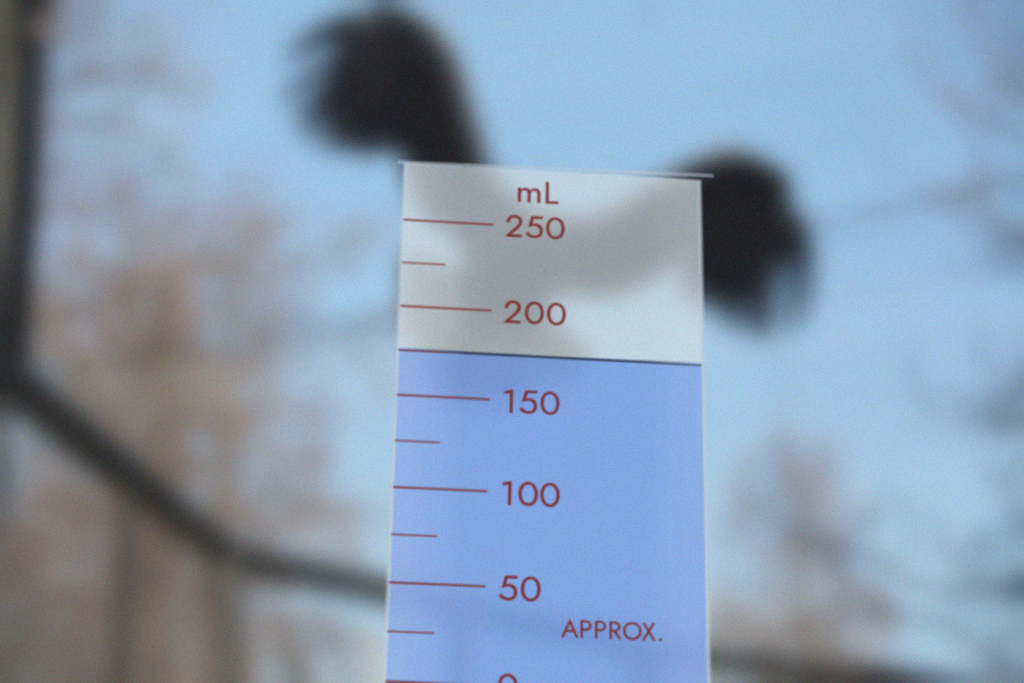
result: 175 mL
